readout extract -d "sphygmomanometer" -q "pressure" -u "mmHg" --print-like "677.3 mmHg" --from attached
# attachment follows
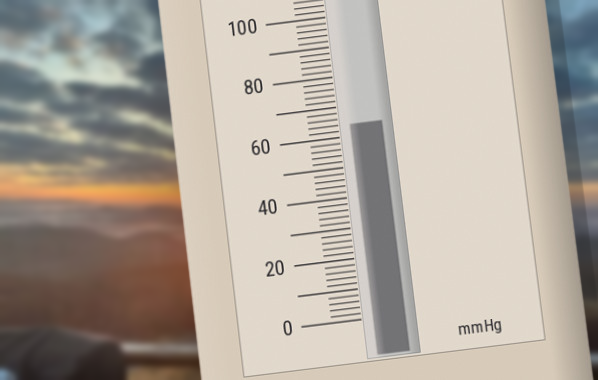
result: 64 mmHg
